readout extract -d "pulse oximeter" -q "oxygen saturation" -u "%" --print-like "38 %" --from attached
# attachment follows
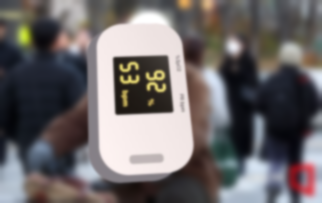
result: 92 %
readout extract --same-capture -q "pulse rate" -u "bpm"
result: 53 bpm
